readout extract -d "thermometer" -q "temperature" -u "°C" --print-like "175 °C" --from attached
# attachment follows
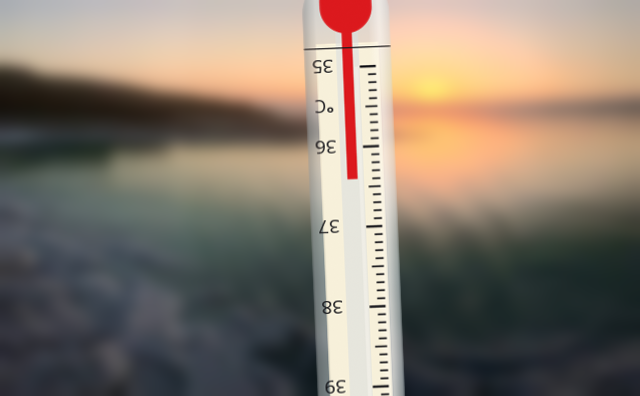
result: 36.4 °C
